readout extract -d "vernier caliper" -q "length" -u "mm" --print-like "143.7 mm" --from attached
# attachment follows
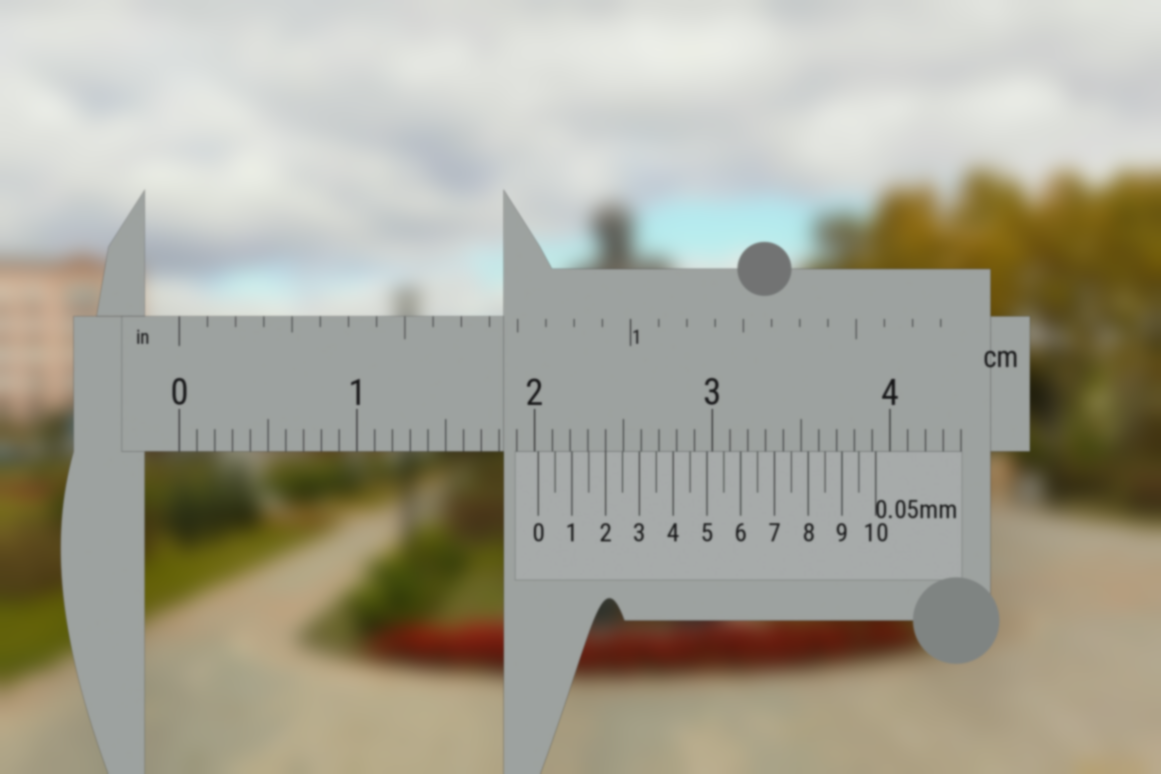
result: 20.2 mm
